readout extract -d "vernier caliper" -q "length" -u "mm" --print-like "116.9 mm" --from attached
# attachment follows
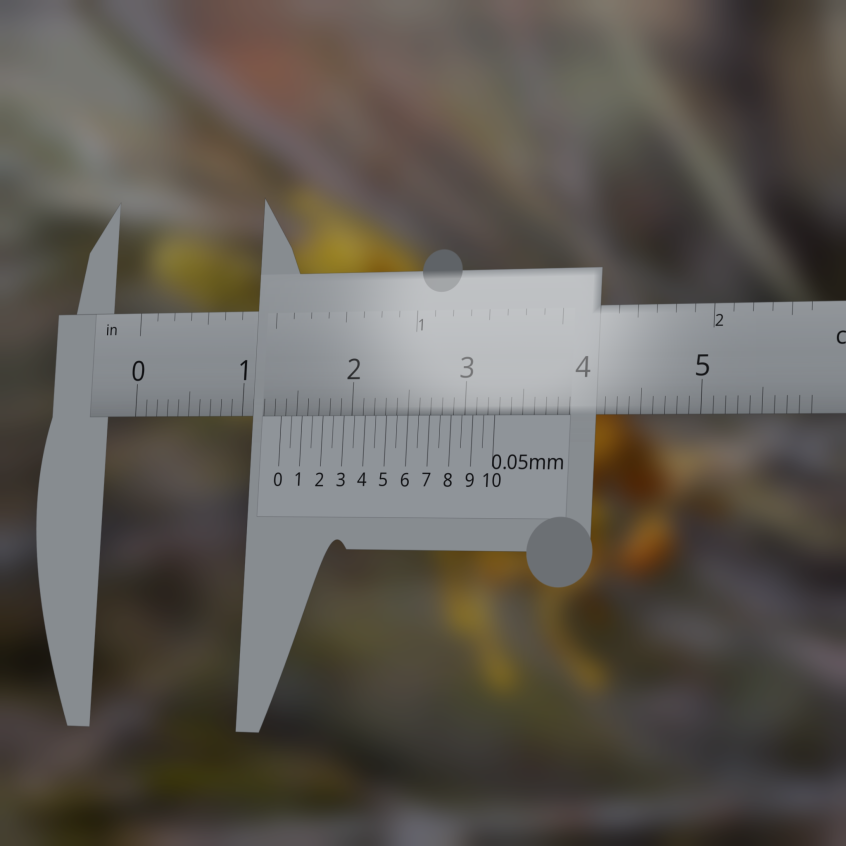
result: 13.6 mm
